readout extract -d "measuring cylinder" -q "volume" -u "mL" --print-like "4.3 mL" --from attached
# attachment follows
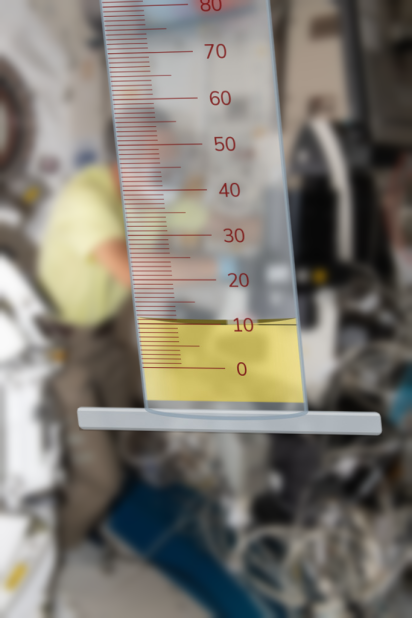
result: 10 mL
